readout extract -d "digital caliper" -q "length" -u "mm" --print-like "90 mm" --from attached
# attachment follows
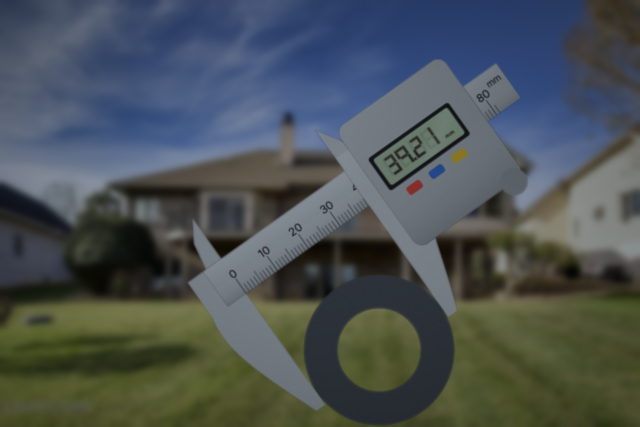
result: 39.21 mm
